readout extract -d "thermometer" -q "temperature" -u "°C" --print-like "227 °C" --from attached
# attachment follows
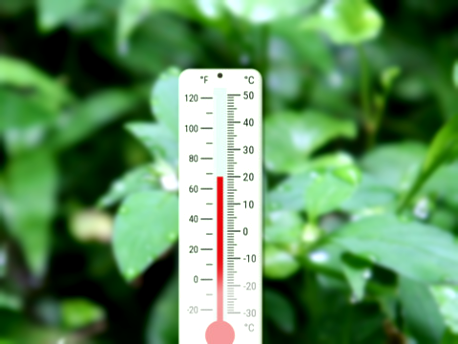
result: 20 °C
